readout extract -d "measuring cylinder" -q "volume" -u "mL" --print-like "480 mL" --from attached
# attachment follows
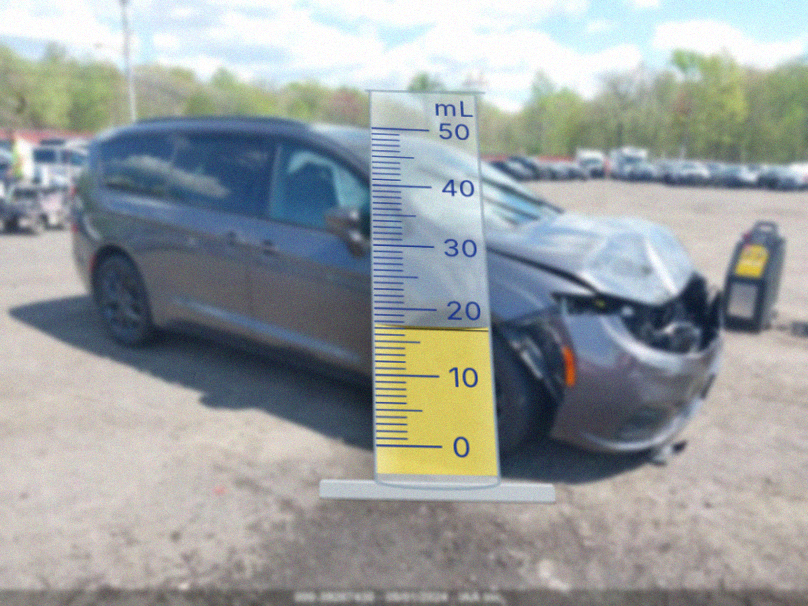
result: 17 mL
